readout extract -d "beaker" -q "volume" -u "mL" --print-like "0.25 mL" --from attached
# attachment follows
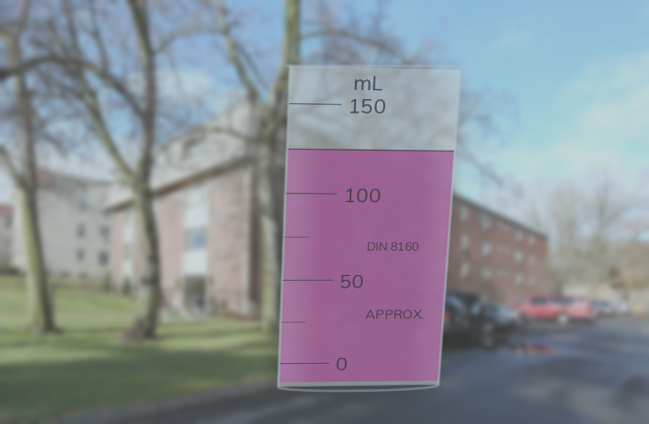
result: 125 mL
